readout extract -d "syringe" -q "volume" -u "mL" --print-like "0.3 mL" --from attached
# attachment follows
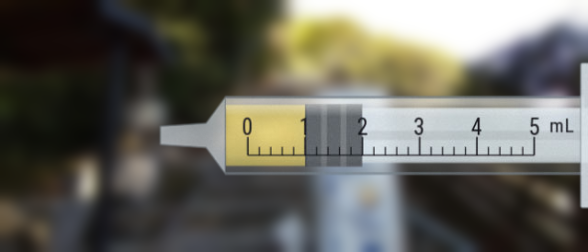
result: 1 mL
